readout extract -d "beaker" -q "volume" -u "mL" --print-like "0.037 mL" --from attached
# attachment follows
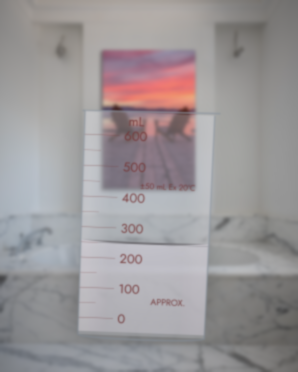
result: 250 mL
